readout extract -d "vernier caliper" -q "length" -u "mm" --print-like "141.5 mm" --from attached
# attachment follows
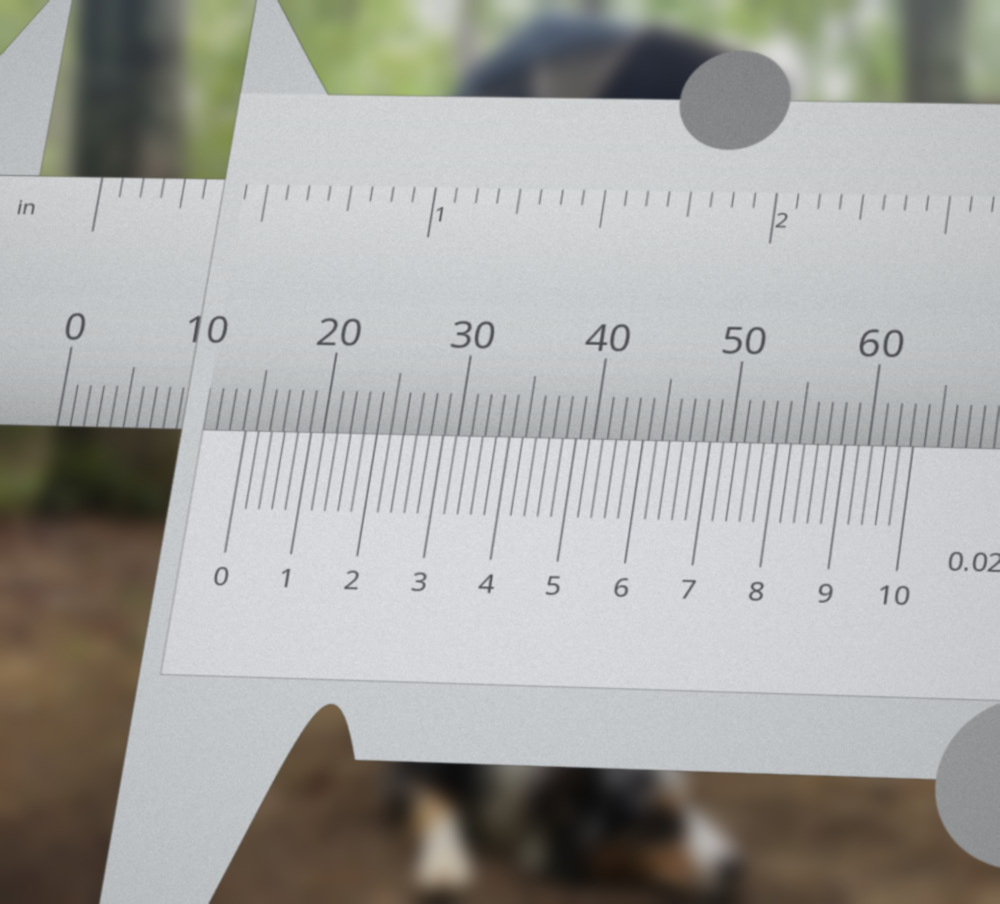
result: 14.2 mm
